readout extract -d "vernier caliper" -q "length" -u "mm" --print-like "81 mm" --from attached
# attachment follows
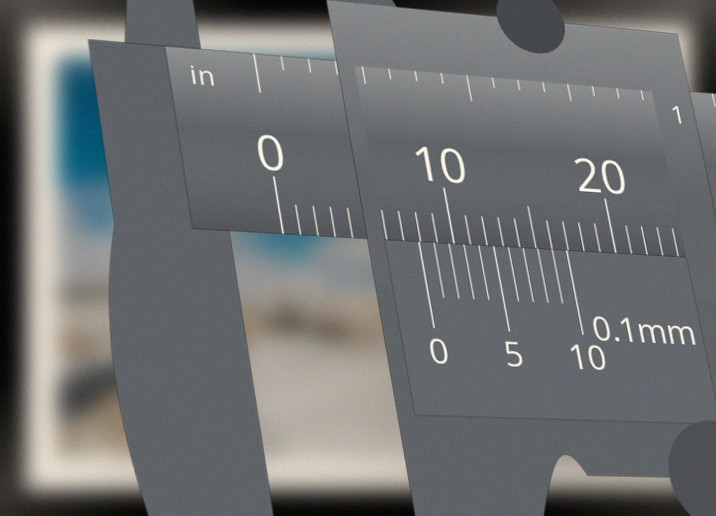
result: 7.9 mm
